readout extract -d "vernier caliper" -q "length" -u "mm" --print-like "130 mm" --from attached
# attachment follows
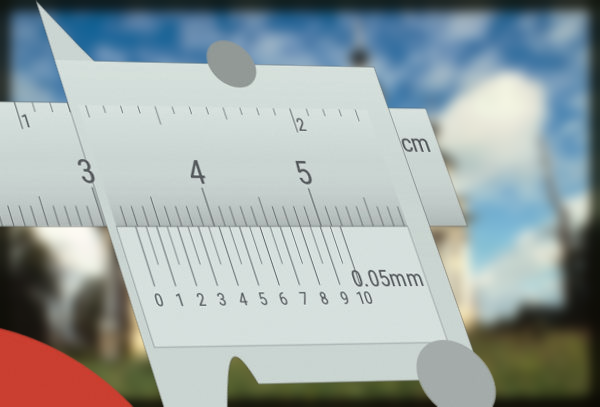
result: 32.8 mm
